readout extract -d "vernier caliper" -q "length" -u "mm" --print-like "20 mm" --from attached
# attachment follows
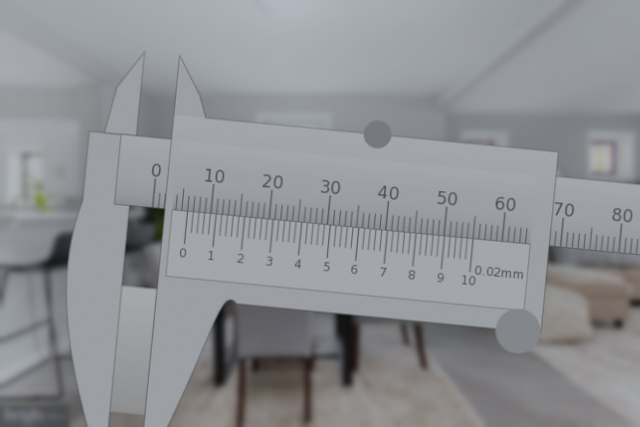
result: 6.0 mm
